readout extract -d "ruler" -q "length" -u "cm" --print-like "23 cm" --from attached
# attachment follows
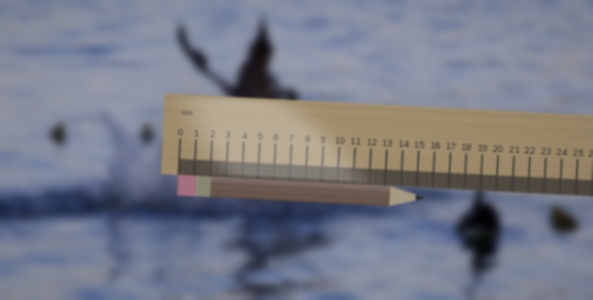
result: 15.5 cm
